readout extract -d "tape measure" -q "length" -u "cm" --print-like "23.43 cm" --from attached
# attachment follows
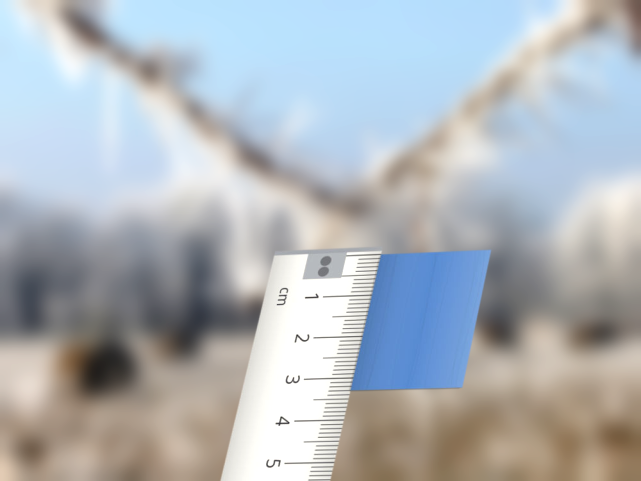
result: 3.3 cm
